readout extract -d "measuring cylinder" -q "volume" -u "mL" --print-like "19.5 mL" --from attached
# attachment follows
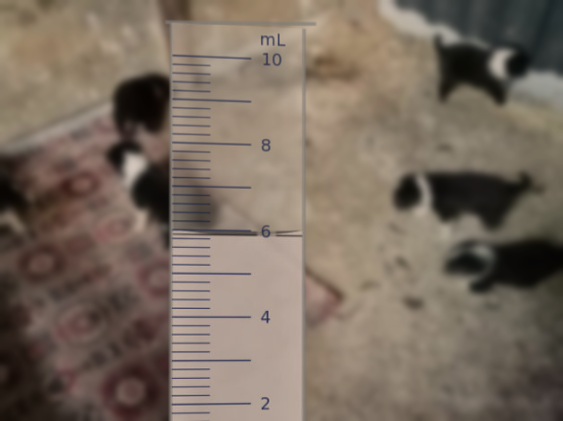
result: 5.9 mL
